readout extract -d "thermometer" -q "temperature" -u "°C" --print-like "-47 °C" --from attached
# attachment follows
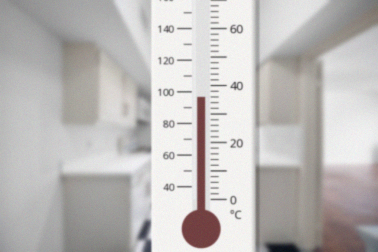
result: 36 °C
